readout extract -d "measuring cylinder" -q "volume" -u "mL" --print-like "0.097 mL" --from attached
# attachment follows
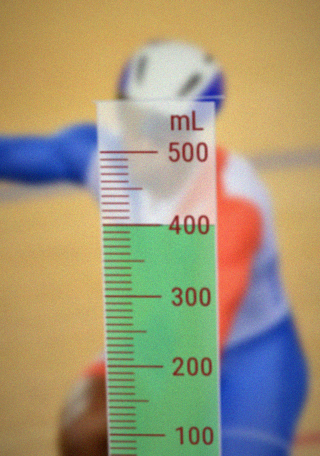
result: 400 mL
